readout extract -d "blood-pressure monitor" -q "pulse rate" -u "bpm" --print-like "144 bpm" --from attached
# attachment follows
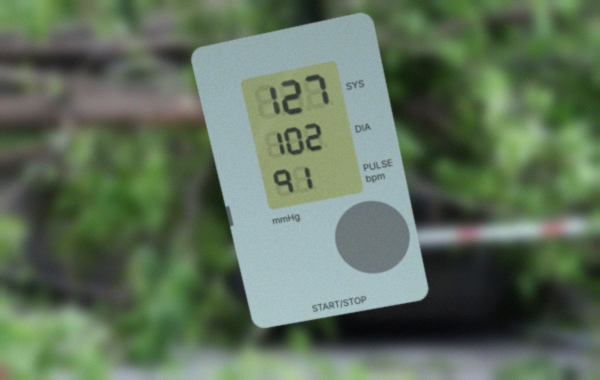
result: 91 bpm
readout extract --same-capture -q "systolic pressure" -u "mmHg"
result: 127 mmHg
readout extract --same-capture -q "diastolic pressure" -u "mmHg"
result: 102 mmHg
